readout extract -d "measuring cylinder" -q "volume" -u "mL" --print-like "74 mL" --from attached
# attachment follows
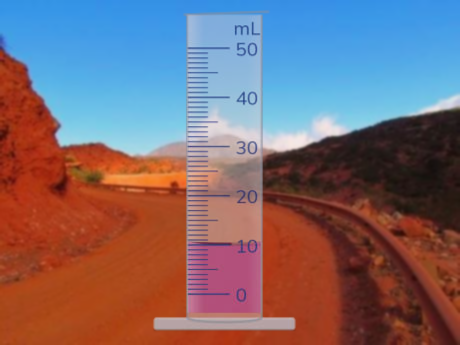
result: 10 mL
